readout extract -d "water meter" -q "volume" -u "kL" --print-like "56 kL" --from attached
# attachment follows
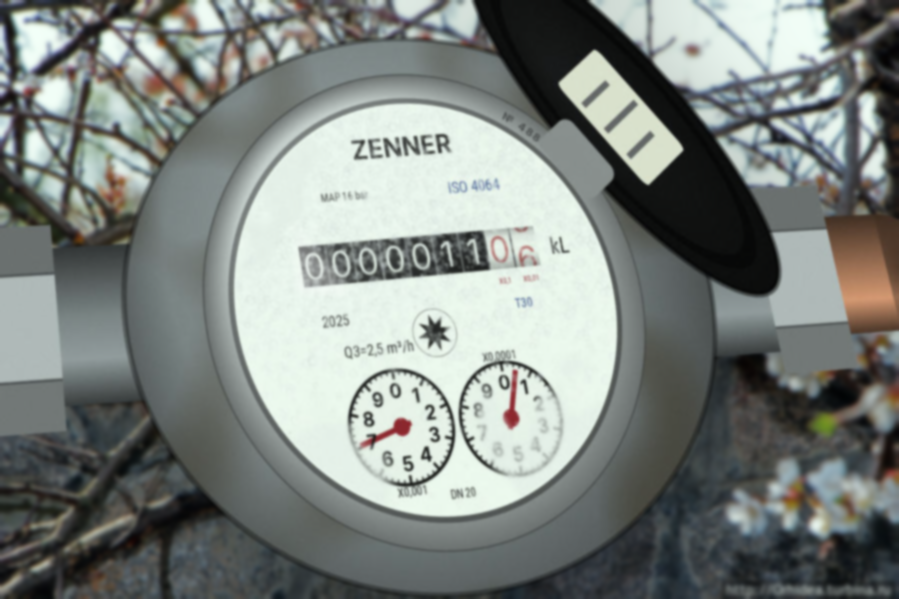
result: 11.0570 kL
